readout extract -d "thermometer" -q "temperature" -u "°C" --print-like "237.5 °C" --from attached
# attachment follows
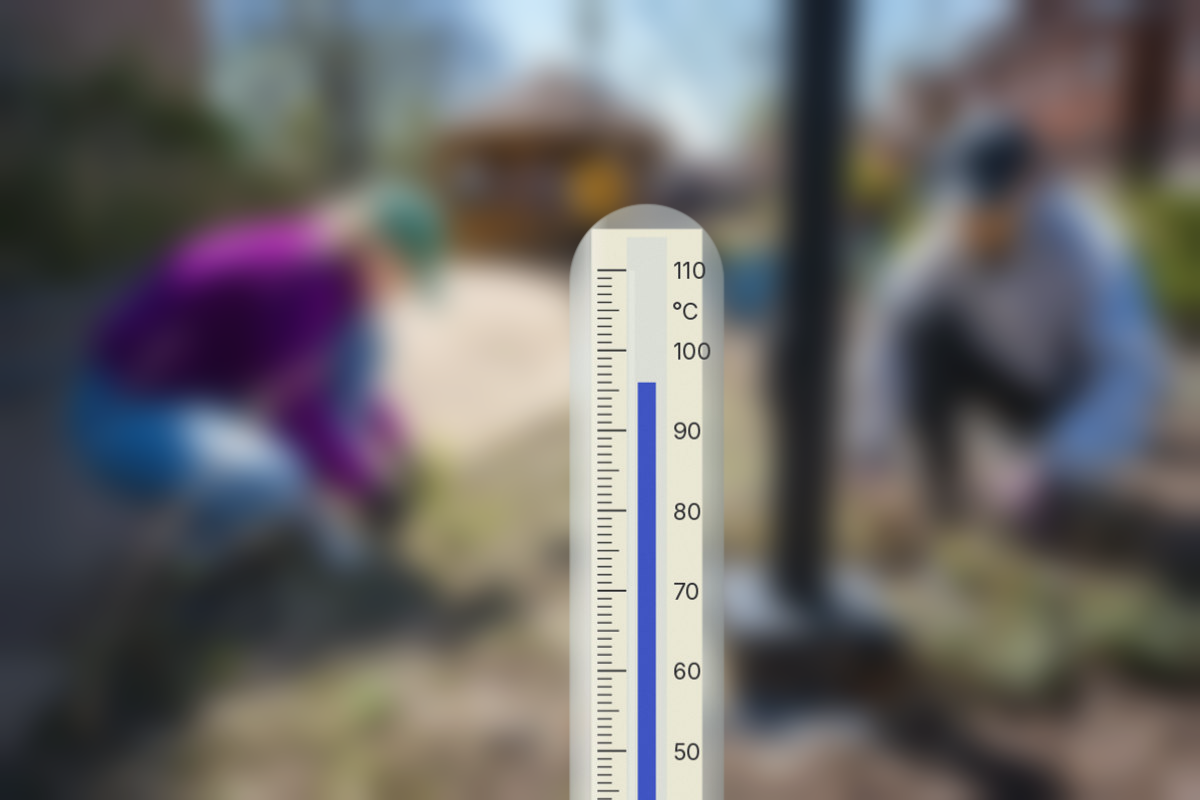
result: 96 °C
